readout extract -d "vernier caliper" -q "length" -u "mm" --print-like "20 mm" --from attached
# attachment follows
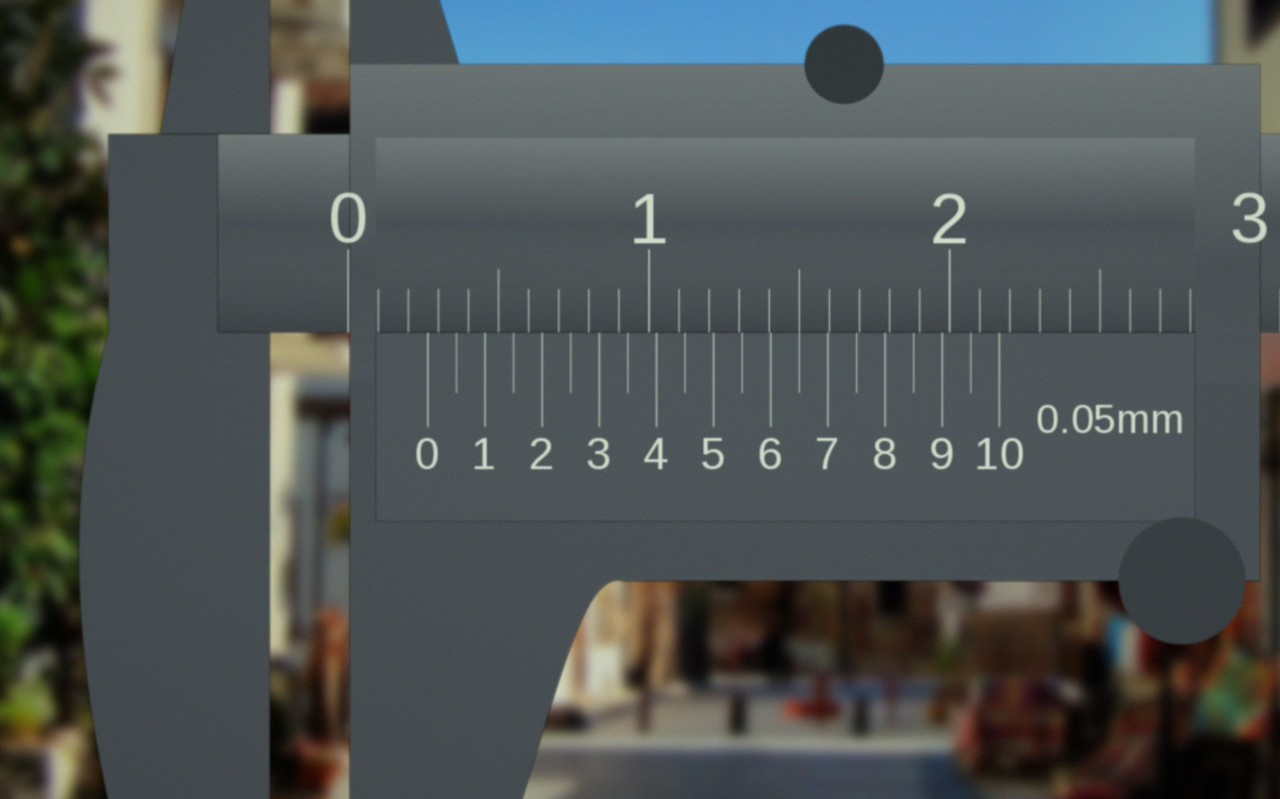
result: 2.65 mm
